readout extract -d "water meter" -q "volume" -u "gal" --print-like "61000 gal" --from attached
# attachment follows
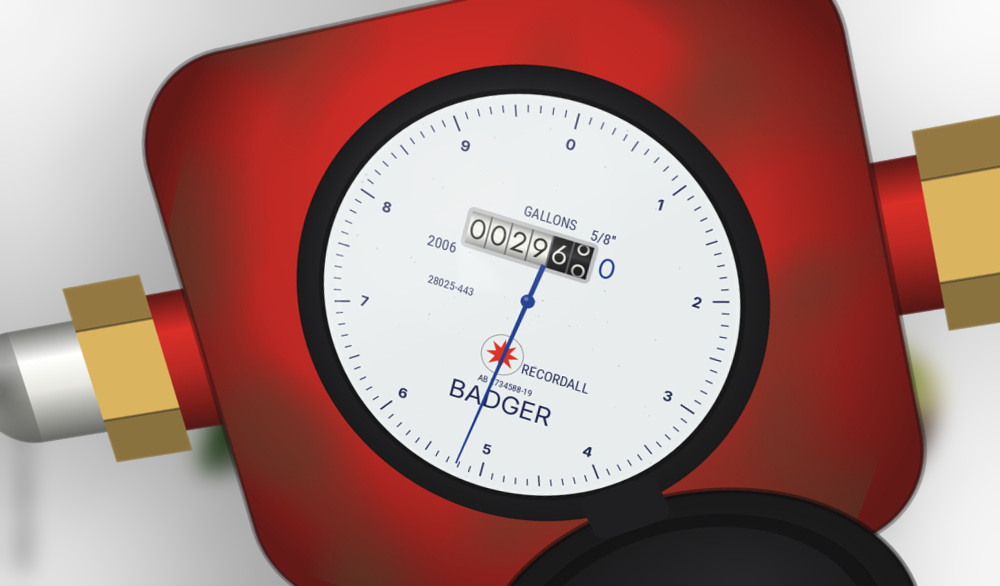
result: 29685.2 gal
